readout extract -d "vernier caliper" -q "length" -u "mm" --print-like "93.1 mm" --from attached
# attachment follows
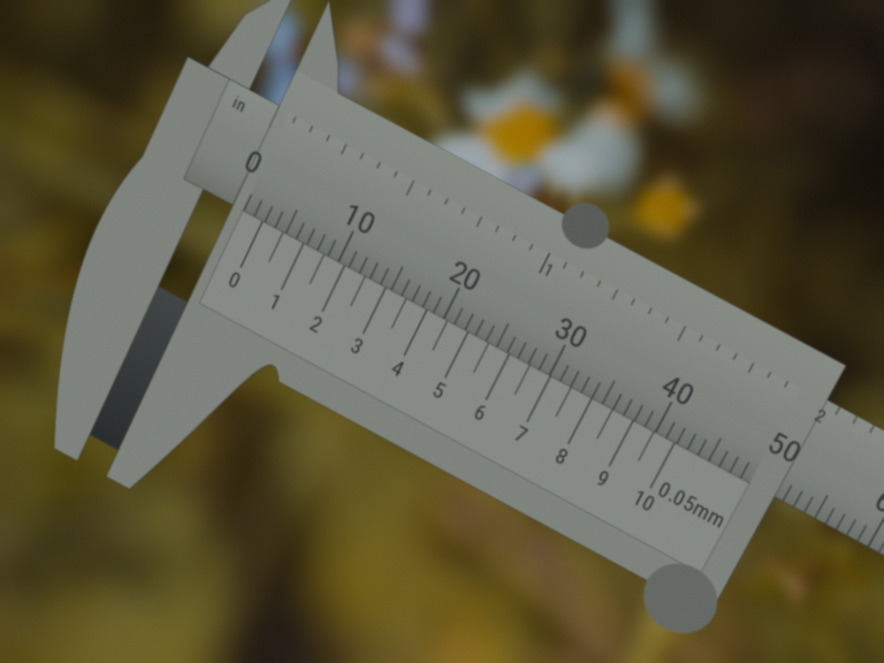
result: 2.8 mm
